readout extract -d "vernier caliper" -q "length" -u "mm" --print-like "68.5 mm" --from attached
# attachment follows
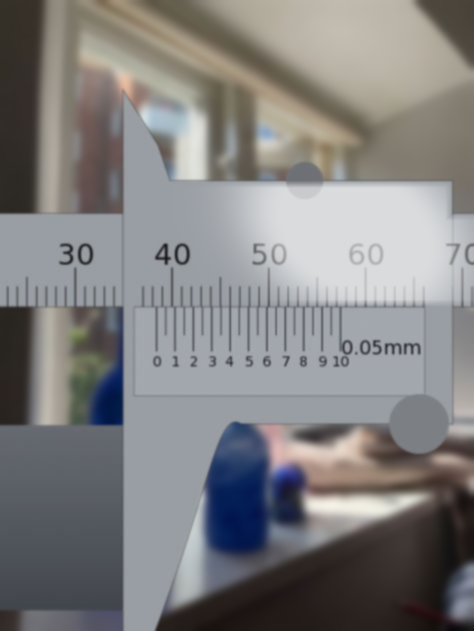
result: 38.4 mm
